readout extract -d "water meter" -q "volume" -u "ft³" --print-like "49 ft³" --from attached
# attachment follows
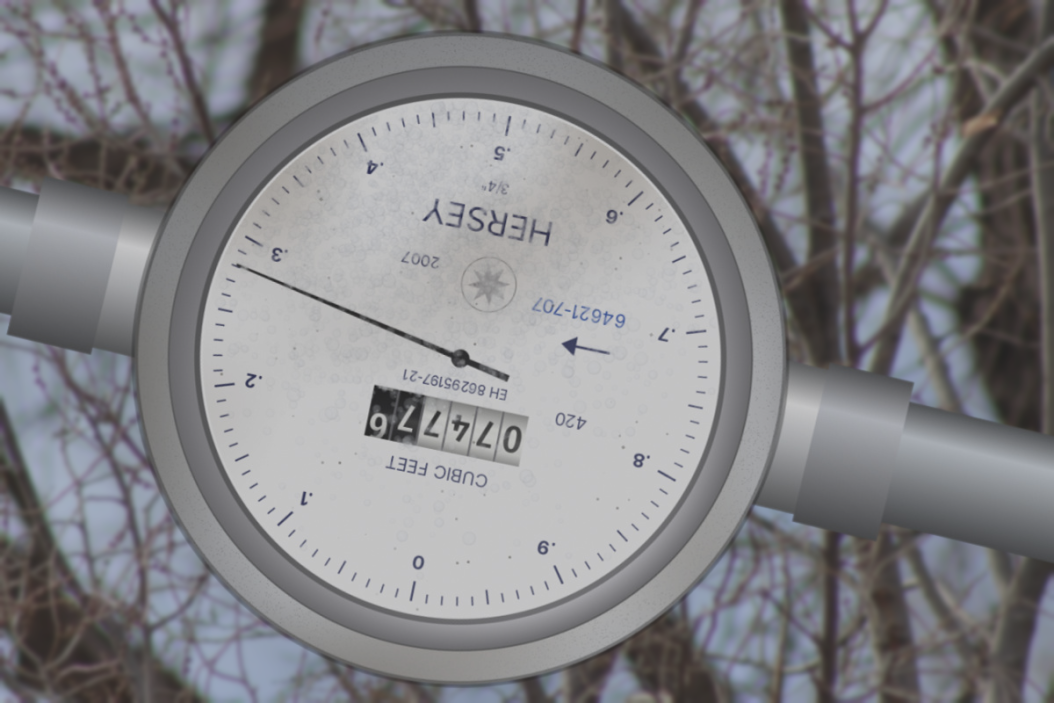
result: 74776.28 ft³
